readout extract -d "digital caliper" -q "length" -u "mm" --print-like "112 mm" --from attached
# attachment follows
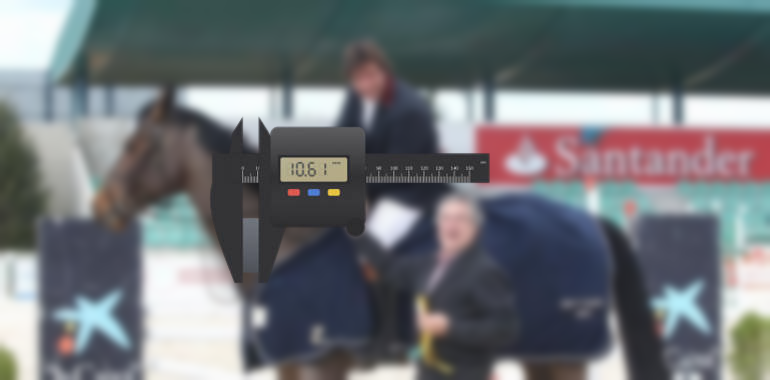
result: 10.61 mm
